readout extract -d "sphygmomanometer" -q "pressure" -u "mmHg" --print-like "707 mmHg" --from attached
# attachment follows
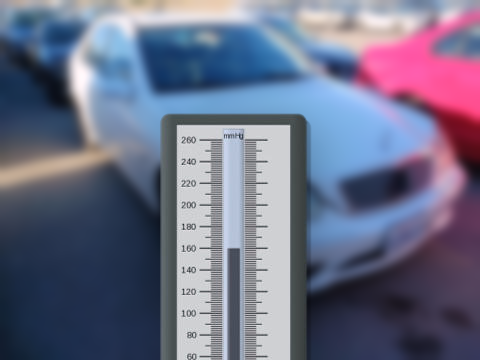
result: 160 mmHg
